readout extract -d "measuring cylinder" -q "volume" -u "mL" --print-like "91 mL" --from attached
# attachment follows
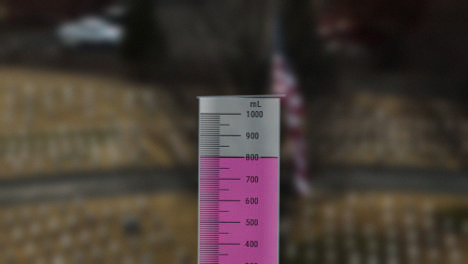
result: 800 mL
